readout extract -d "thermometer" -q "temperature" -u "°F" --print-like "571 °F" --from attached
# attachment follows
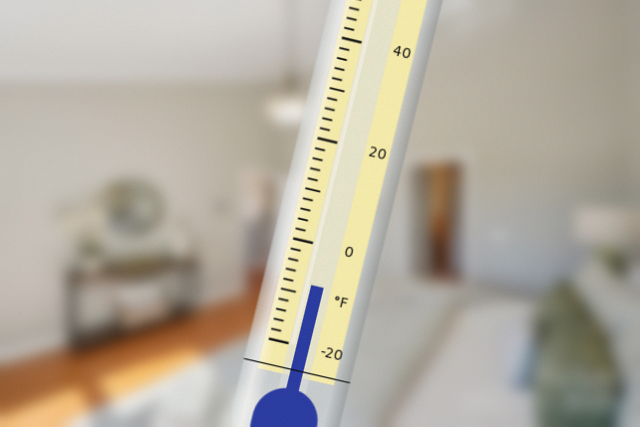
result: -8 °F
